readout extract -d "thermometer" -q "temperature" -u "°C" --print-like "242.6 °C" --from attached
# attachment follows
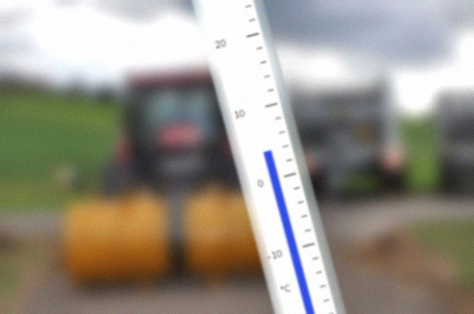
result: 4 °C
